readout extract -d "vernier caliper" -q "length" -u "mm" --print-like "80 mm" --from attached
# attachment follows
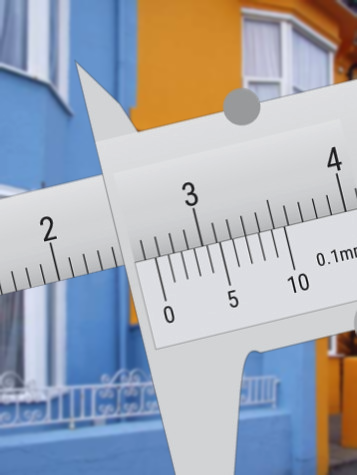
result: 26.7 mm
